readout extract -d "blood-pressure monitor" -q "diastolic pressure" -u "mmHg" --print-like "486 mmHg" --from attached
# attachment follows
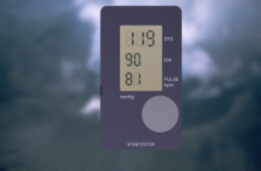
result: 90 mmHg
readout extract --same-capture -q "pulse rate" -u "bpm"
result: 81 bpm
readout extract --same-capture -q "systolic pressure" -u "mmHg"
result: 119 mmHg
